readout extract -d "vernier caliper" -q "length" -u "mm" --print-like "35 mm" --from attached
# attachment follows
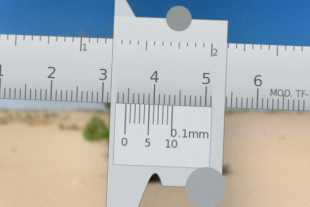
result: 34.6 mm
